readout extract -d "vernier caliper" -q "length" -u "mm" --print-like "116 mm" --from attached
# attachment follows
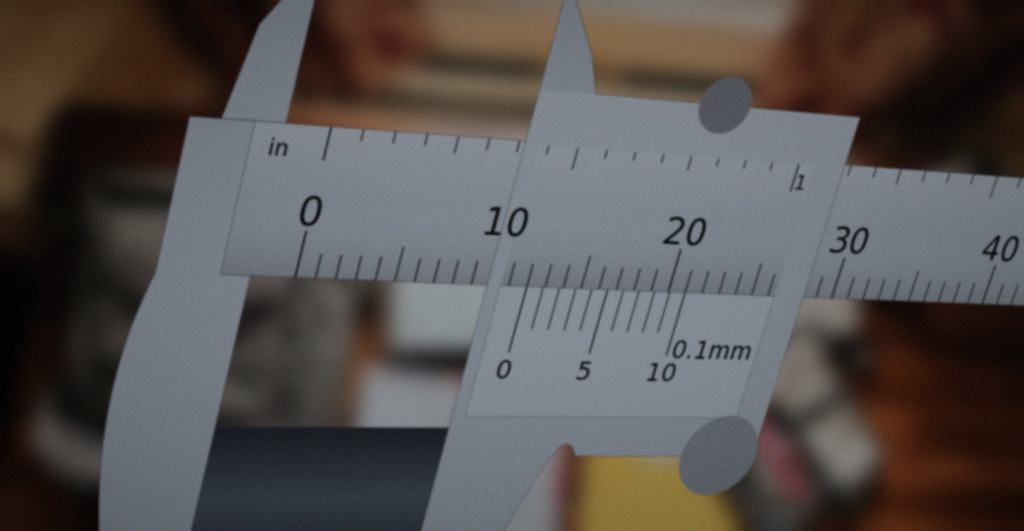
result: 12.0 mm
